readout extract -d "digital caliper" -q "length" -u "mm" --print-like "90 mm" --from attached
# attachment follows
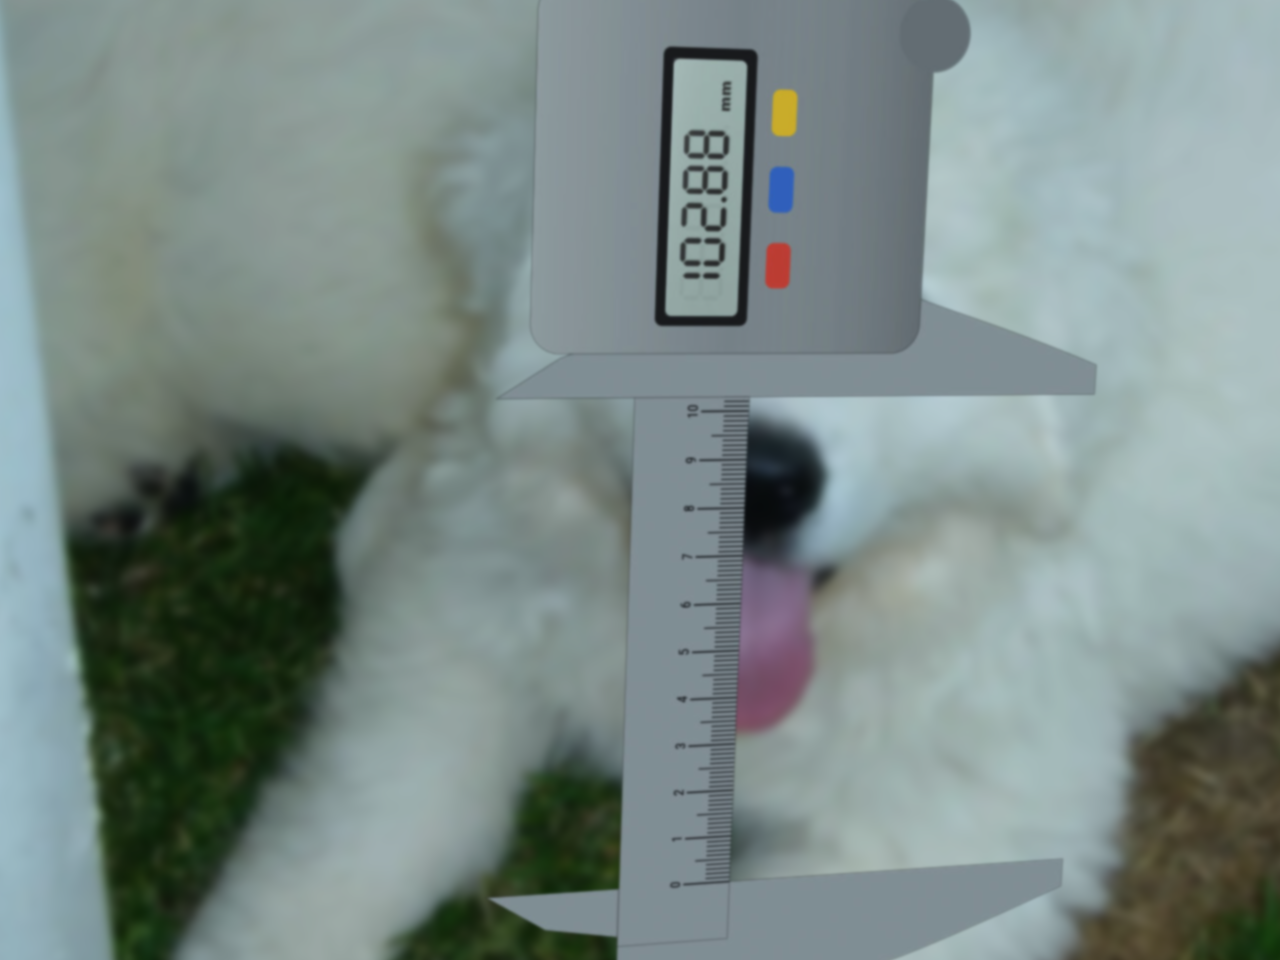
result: 102.88 mm
